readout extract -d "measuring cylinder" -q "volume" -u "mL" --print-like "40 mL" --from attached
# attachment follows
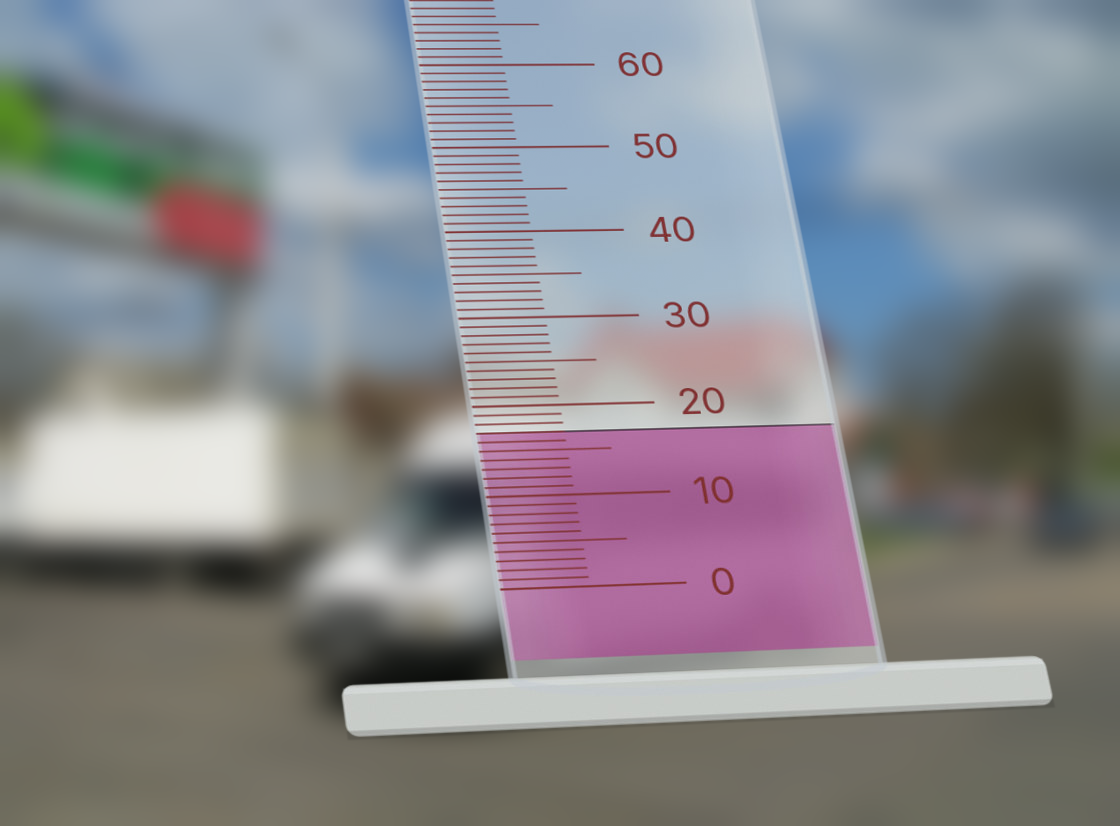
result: 17 mL
